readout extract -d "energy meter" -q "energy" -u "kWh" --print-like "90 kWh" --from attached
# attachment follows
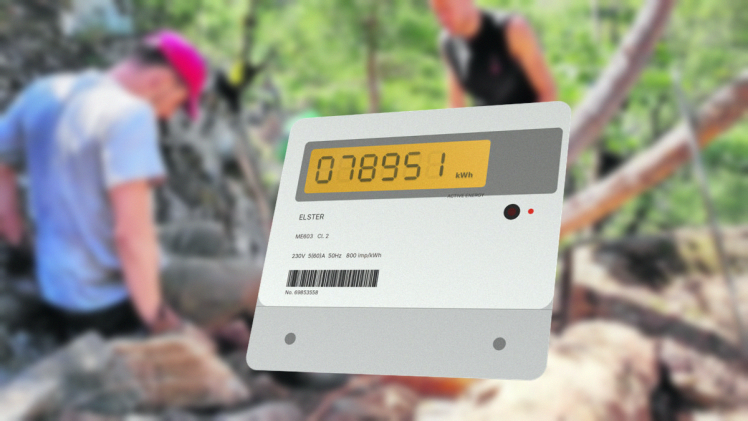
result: 78951 kWh
